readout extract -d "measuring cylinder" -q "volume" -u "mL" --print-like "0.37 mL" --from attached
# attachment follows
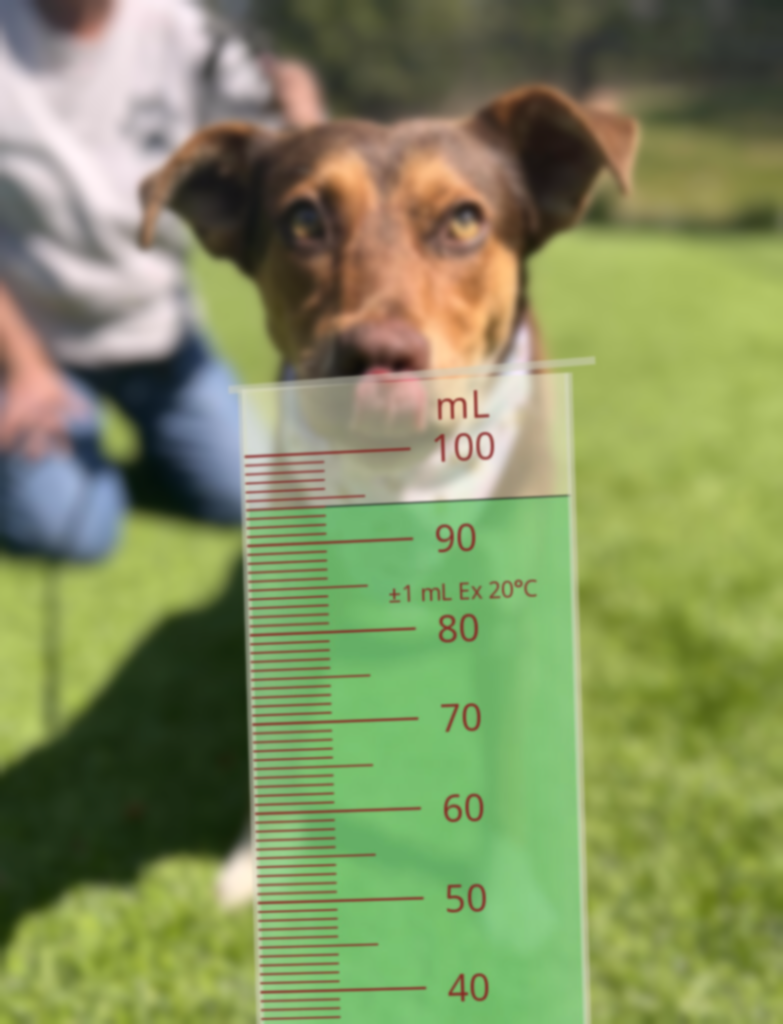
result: 94 mL
